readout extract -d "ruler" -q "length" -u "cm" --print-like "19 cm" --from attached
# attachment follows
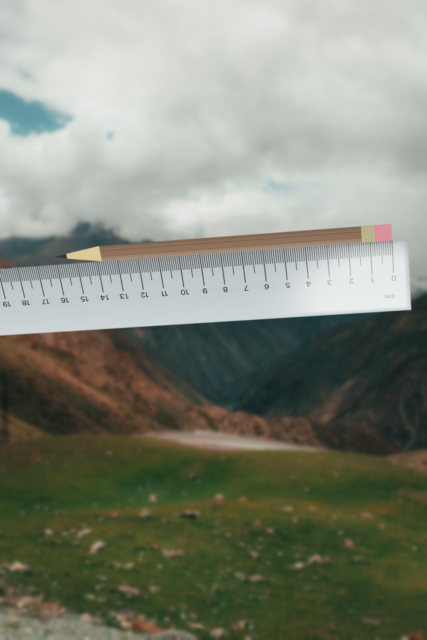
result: 16 cm
